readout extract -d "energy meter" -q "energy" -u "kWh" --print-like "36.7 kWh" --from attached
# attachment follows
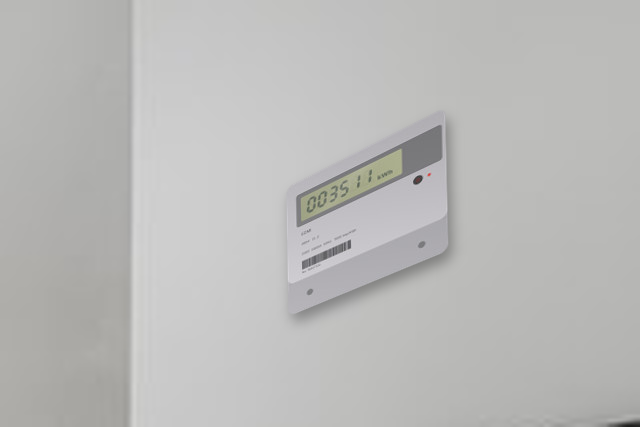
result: 3511 kWh
